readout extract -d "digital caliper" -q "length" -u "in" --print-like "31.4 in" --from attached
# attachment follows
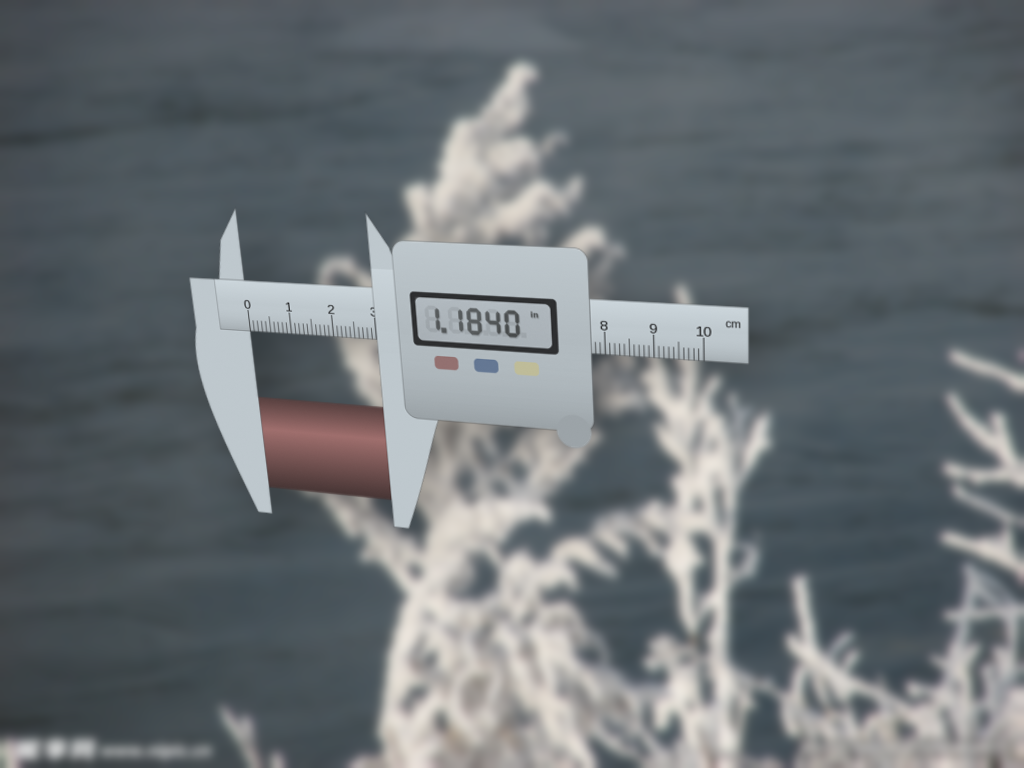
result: 1.1840 in
